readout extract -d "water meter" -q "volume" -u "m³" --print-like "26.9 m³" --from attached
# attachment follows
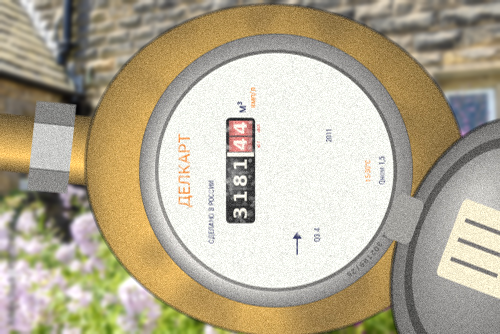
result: 3181.44 m³
